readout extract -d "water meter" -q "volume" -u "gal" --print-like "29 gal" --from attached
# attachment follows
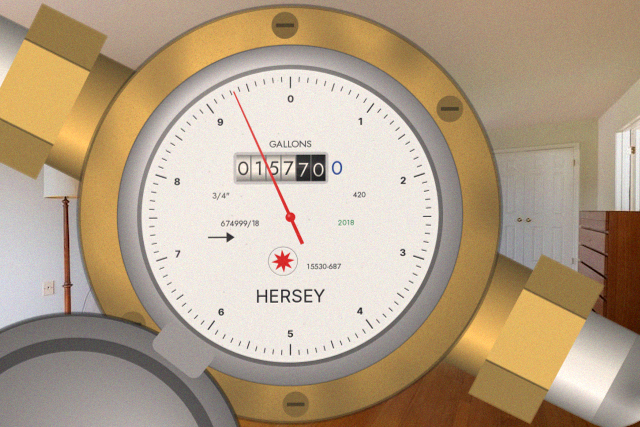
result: 157699.3 gal
